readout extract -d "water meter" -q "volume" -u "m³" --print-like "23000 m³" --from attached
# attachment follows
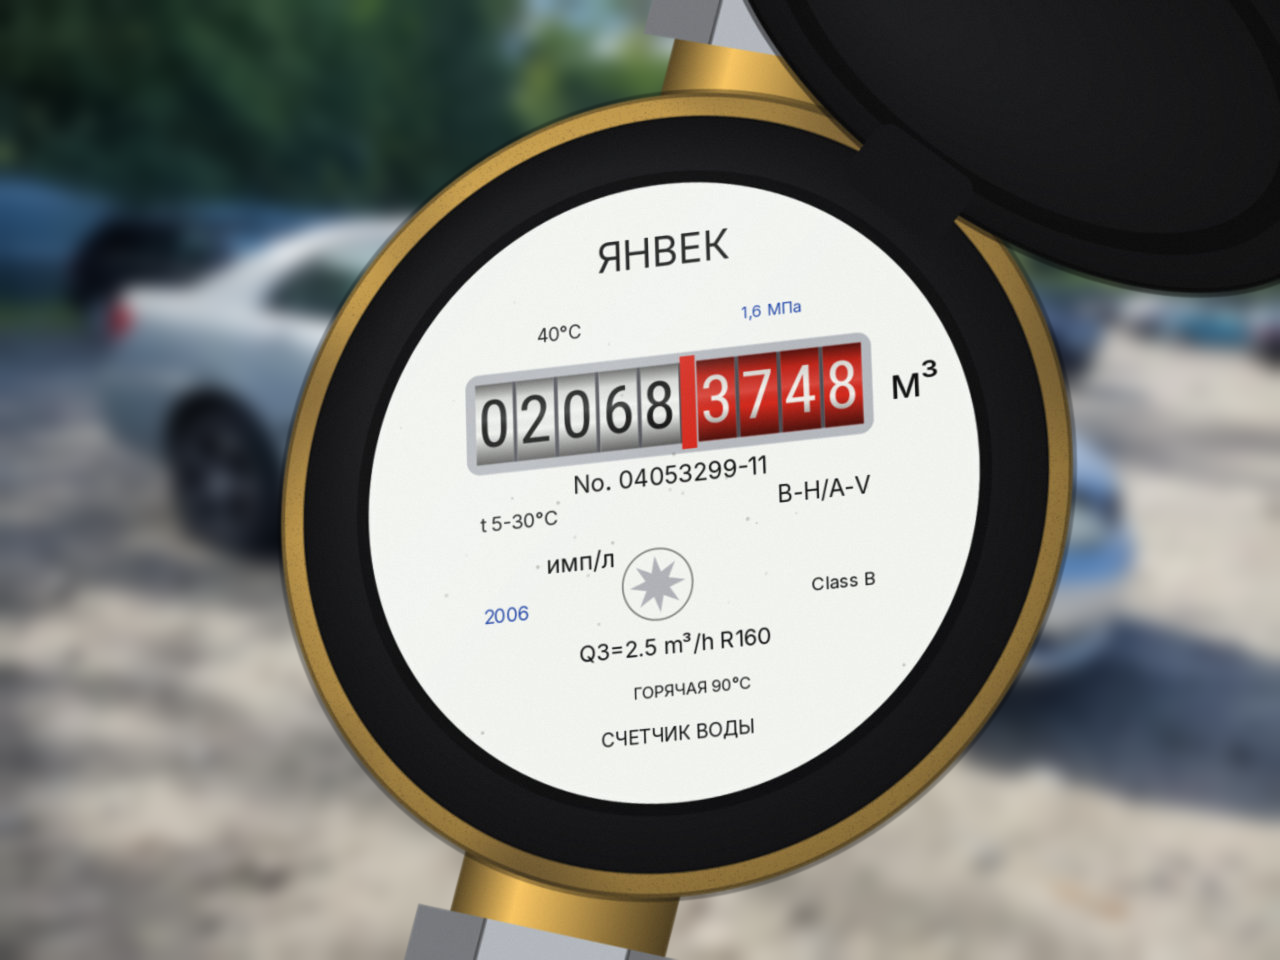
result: 2068.3748 m³
